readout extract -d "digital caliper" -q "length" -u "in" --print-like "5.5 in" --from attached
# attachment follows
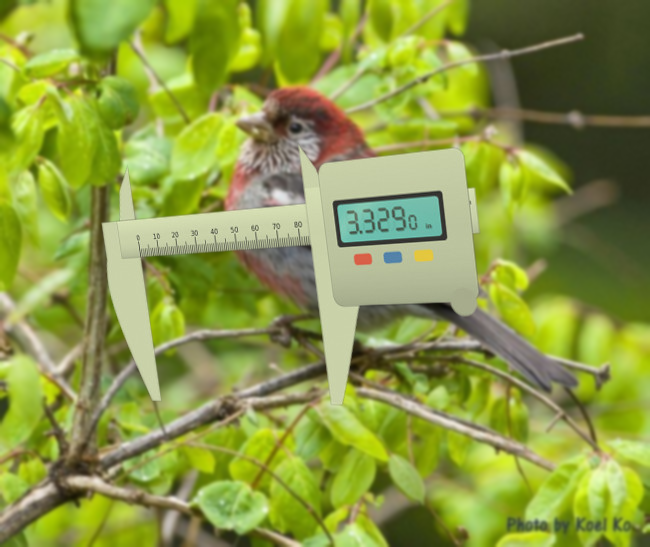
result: 3.3290 in
